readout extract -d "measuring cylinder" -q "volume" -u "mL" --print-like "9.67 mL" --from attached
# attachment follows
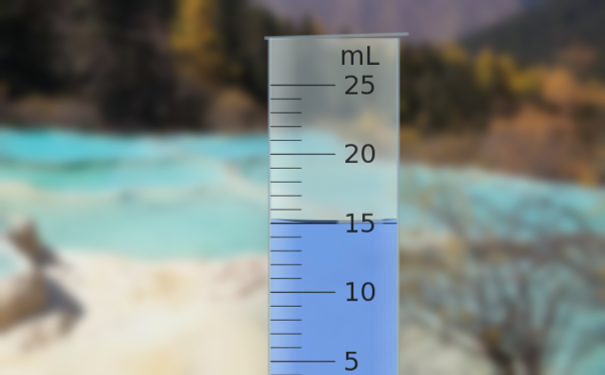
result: 15 mL
